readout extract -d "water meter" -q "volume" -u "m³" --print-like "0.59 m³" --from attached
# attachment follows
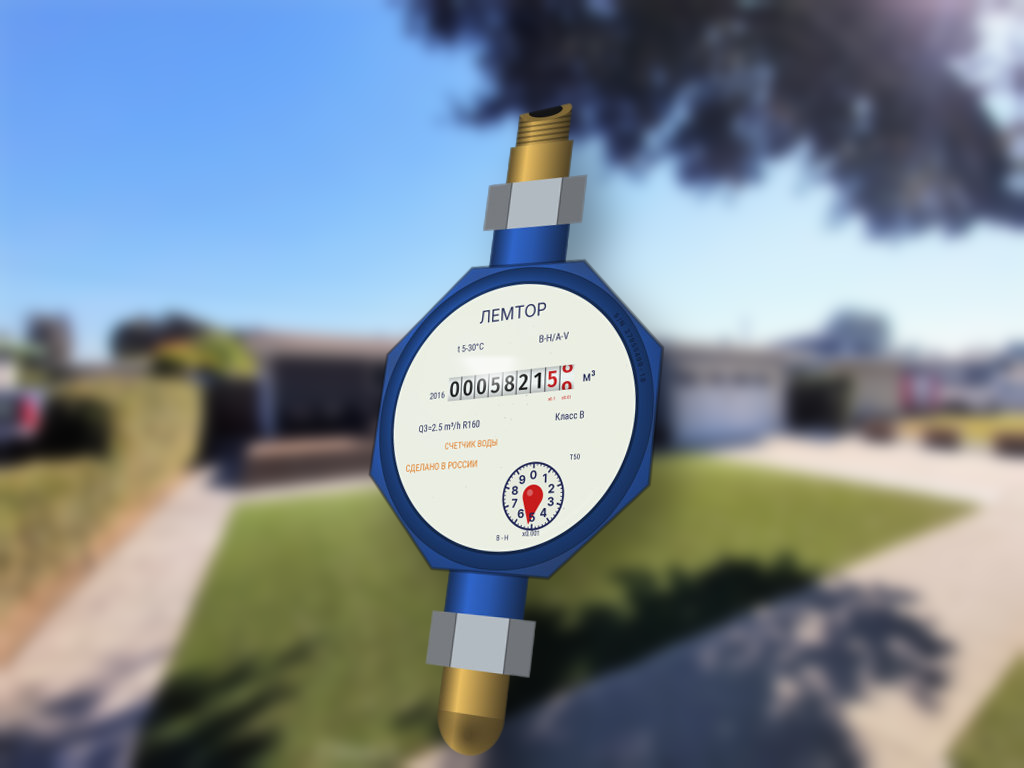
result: 5821.585 m³
